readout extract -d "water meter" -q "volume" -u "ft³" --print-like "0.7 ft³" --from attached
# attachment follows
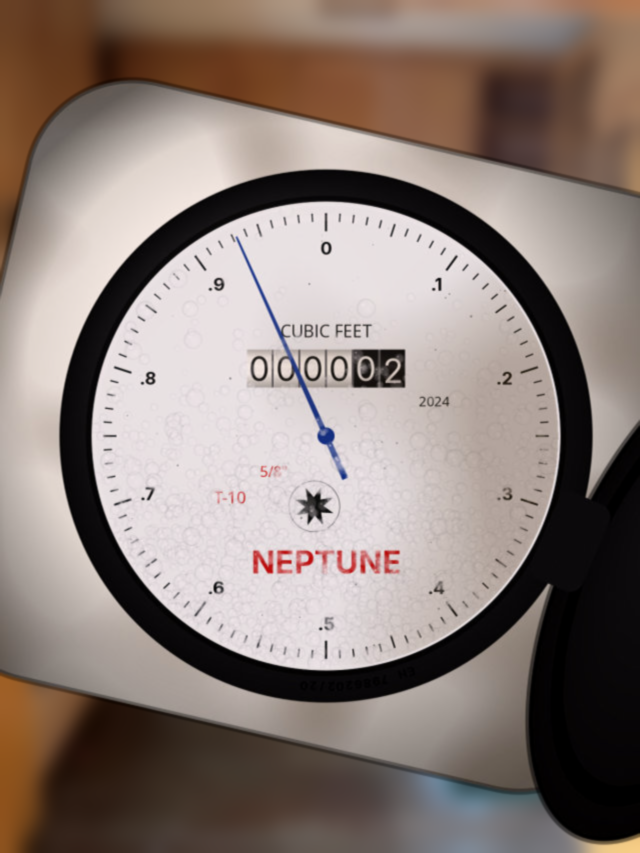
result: 1.93 ft³
